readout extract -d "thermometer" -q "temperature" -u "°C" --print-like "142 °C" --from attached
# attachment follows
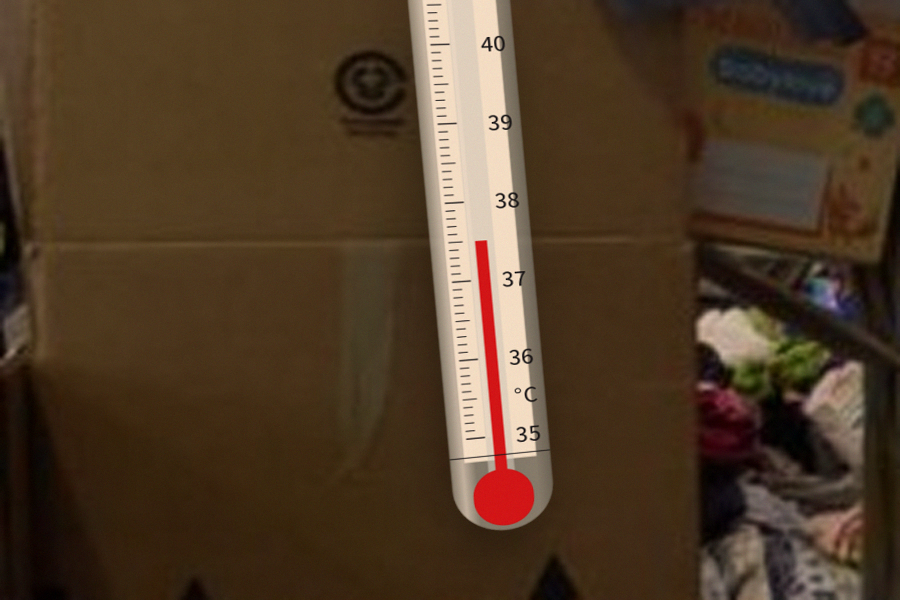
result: 37.5 °C
